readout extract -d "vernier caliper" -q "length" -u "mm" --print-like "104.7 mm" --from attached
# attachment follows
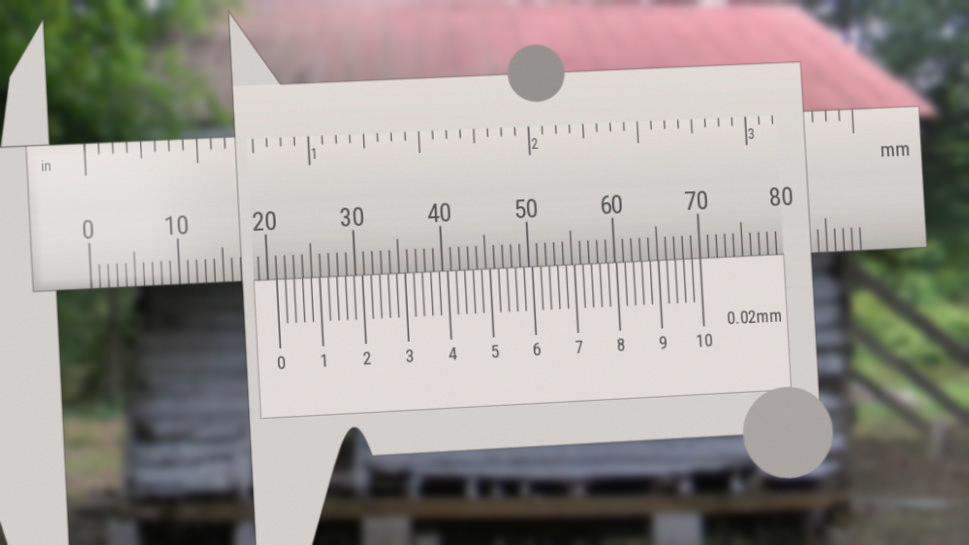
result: 21.0 mm
